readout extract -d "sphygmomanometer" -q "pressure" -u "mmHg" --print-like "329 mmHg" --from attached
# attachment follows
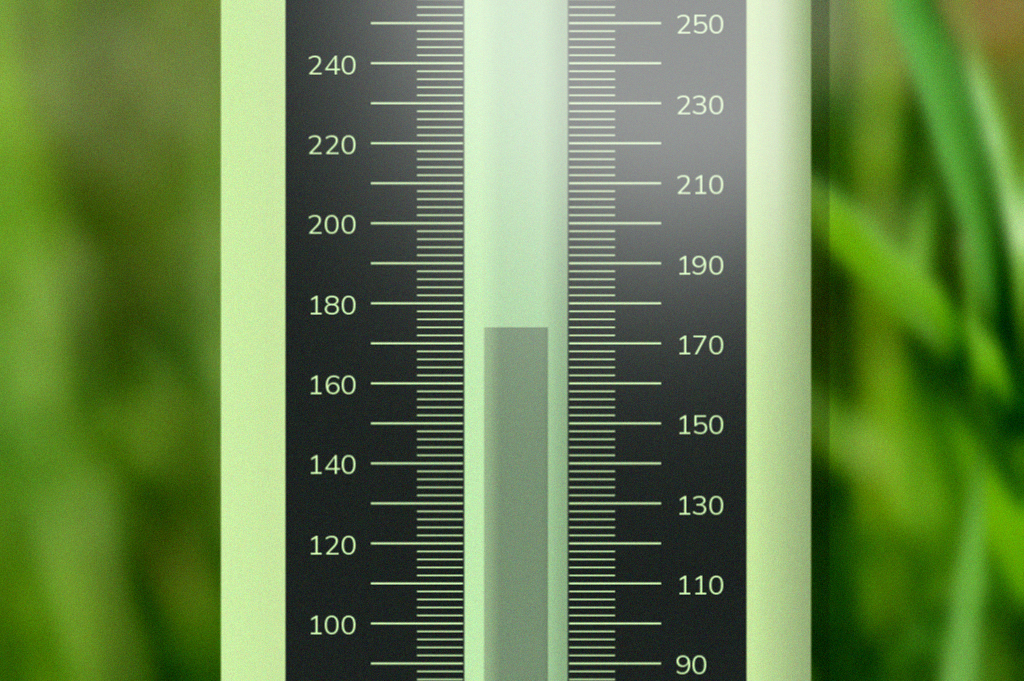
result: 174 mmHg
